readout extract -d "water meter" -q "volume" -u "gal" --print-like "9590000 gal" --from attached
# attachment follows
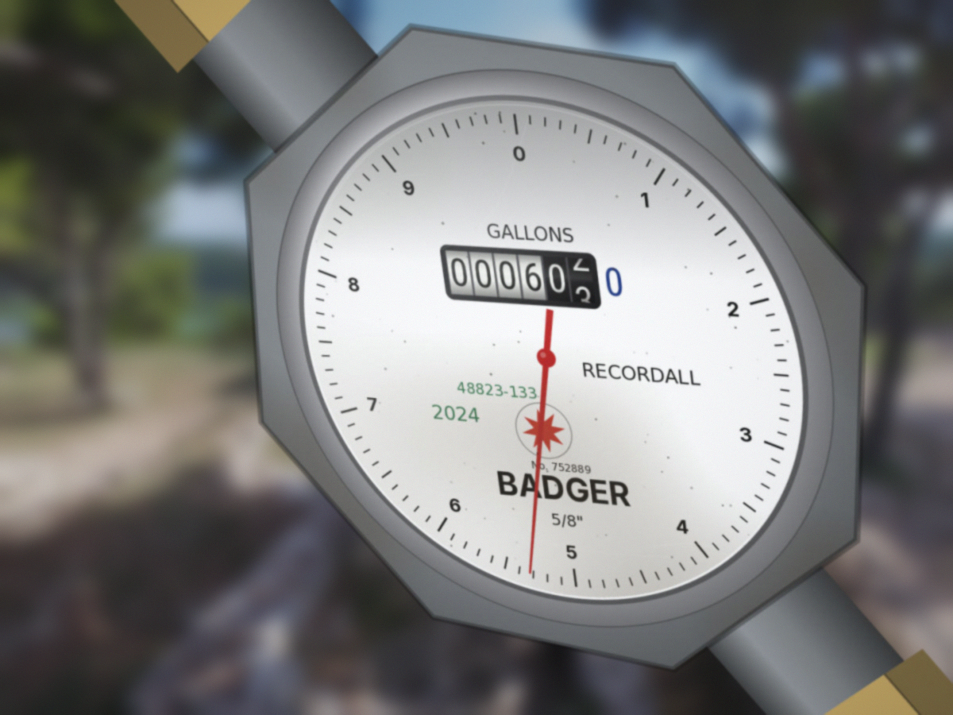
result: 6025.3 gal
